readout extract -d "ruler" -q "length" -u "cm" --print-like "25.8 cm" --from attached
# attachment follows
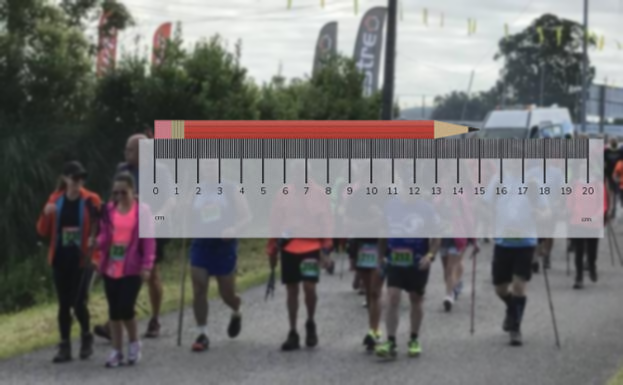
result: 15 cm
